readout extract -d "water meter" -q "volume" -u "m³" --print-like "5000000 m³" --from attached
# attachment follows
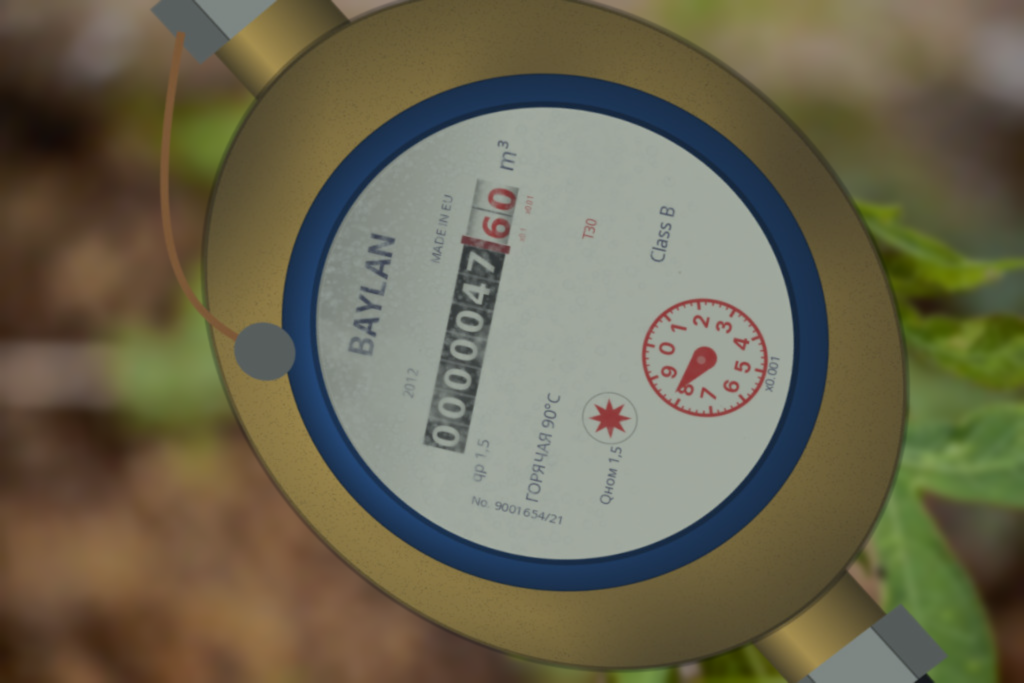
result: 47.598 m³
